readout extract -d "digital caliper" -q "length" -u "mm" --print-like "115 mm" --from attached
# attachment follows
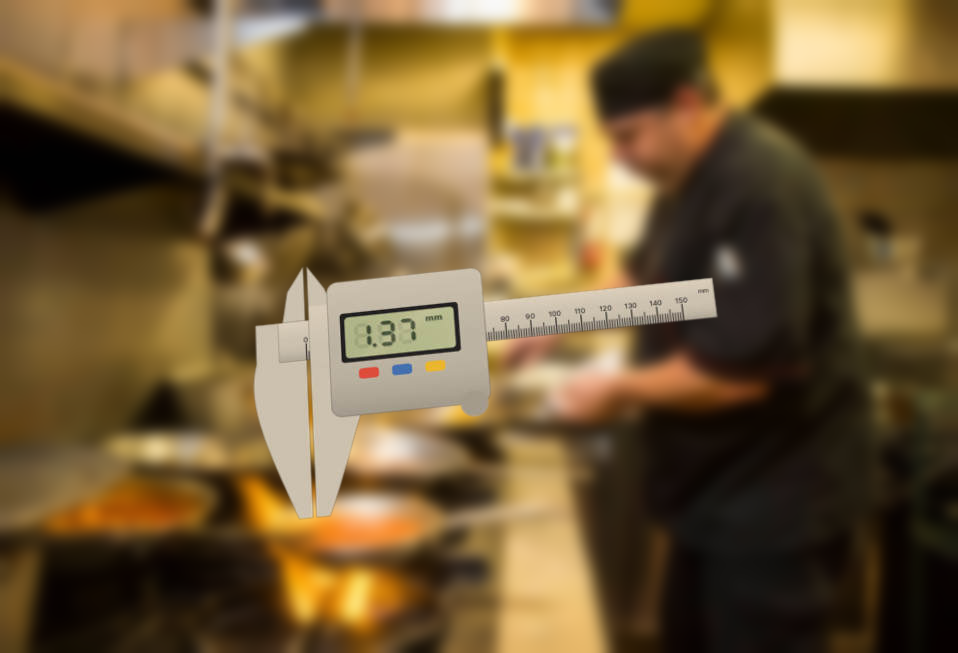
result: 1.37 mm
